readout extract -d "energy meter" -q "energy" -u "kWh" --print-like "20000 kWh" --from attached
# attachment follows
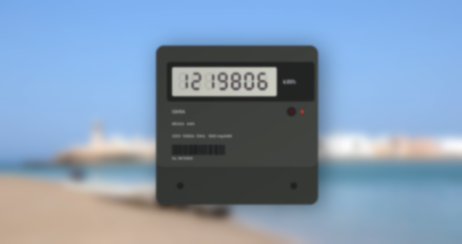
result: 1219806 kWh
